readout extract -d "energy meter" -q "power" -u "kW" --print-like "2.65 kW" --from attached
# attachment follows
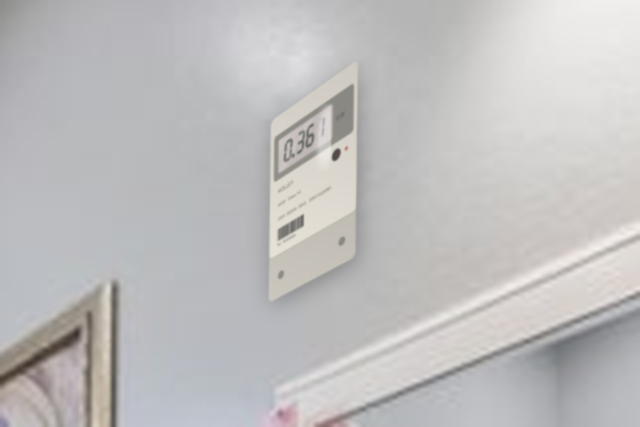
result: 0.361 kW
